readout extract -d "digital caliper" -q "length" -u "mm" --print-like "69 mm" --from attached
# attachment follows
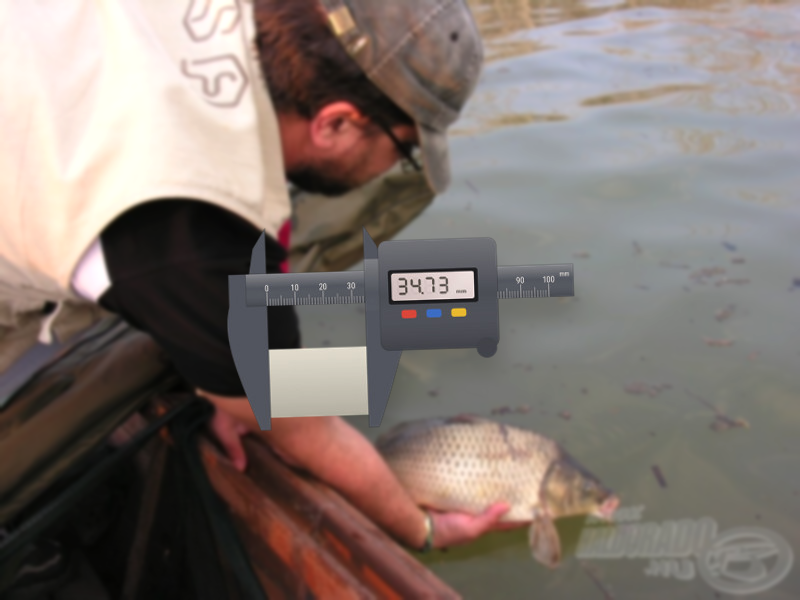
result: 34.73 mm
